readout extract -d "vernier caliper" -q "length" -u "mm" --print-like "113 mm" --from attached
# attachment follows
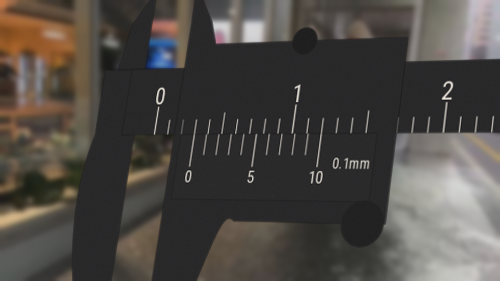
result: 3.0 mm
